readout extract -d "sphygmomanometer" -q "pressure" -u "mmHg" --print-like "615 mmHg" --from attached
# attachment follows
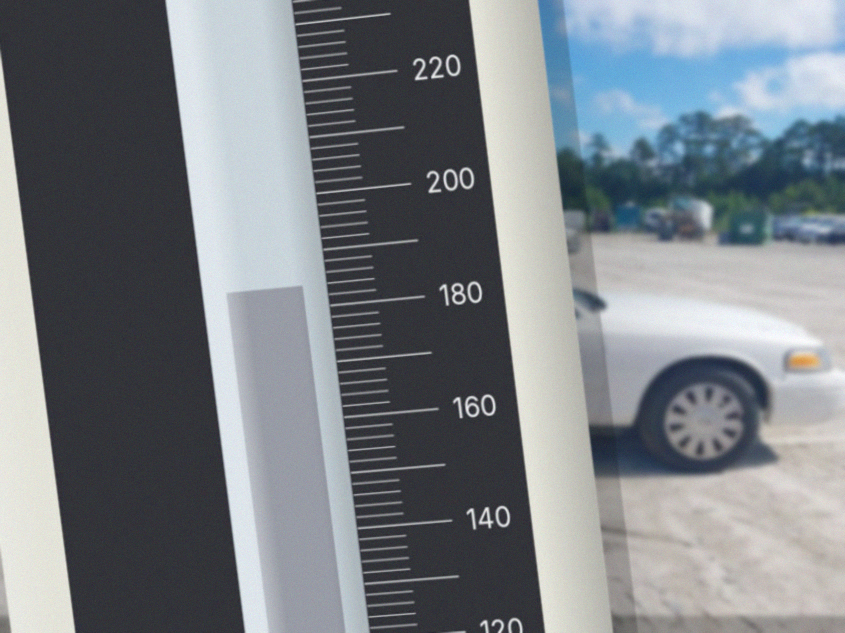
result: 184 mmHg
